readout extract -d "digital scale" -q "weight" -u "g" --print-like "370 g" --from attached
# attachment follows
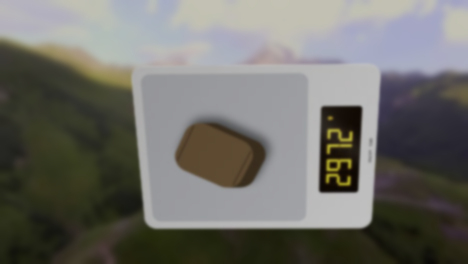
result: 2972 g
